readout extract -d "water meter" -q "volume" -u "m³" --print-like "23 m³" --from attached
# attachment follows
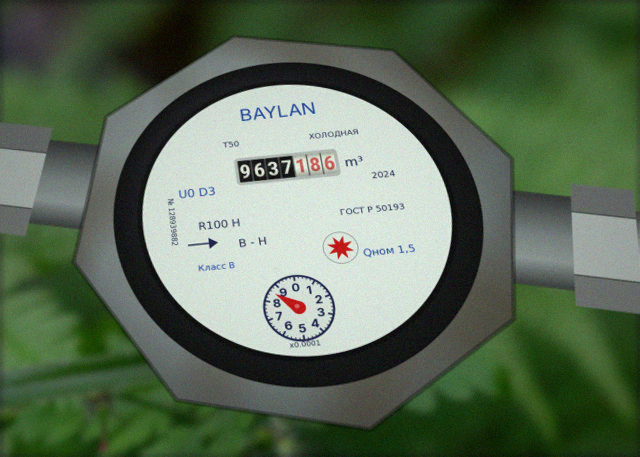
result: 9637.1868 m³
